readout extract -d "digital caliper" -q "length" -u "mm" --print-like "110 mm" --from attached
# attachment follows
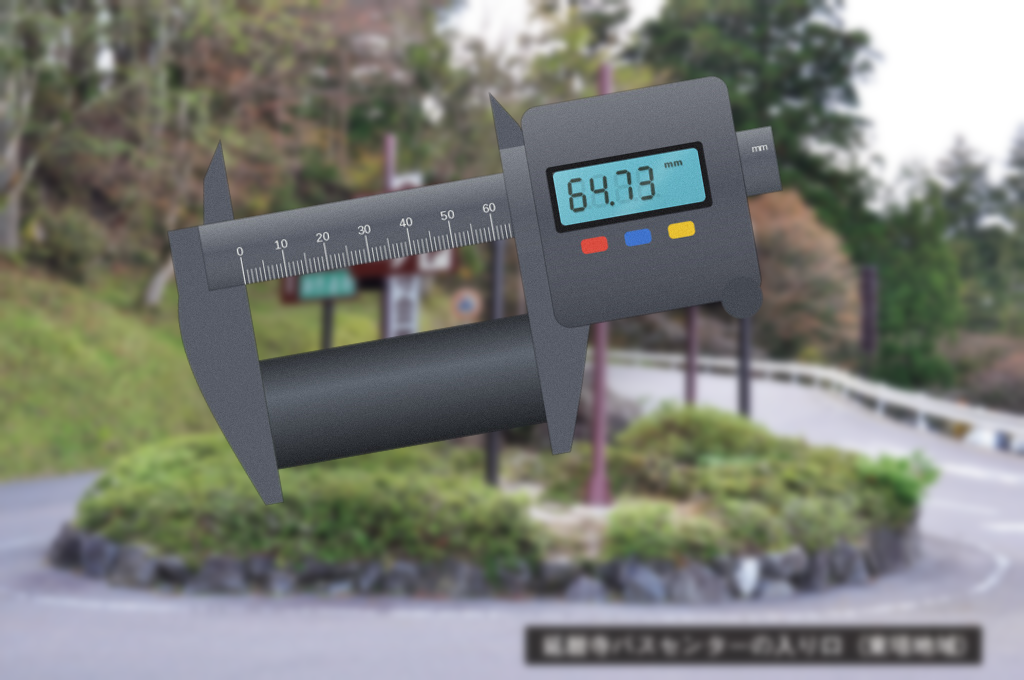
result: 64.73 mm
